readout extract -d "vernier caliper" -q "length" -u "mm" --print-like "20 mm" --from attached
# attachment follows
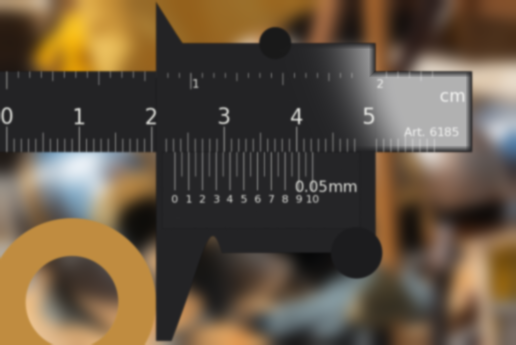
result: 23.2 mm
